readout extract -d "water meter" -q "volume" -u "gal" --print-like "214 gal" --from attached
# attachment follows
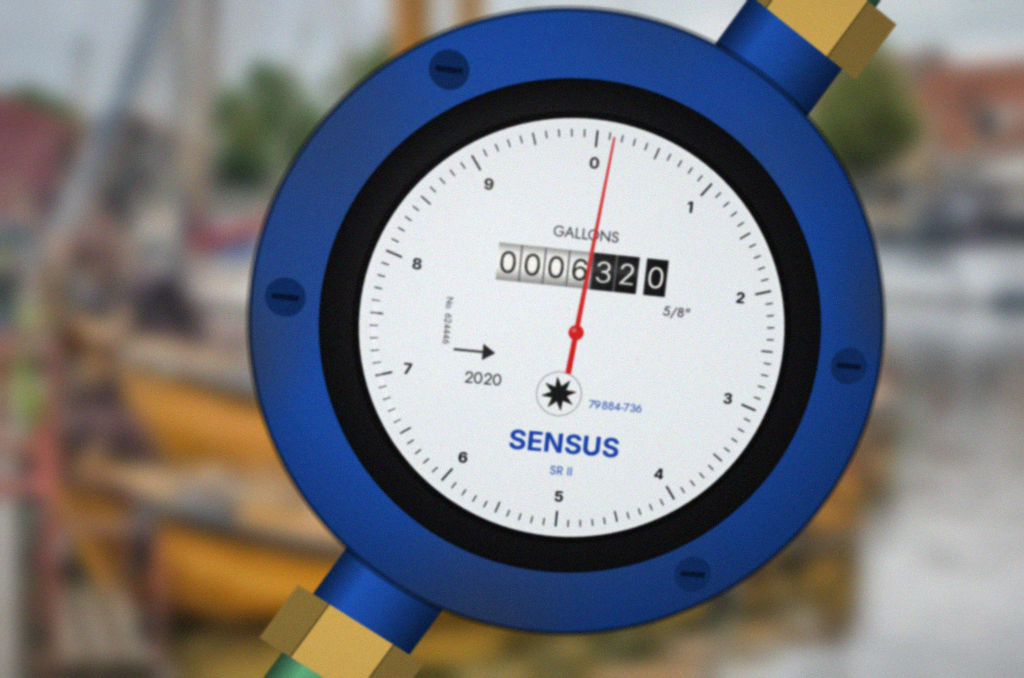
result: 6320.1 gal
